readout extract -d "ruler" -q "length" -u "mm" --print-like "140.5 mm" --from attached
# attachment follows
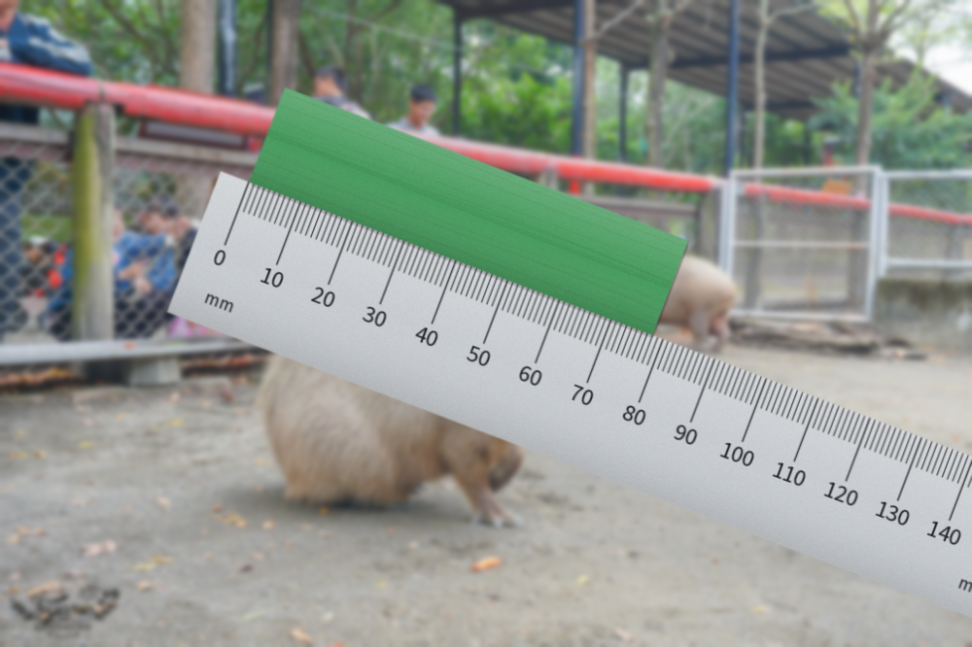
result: 78 mm
